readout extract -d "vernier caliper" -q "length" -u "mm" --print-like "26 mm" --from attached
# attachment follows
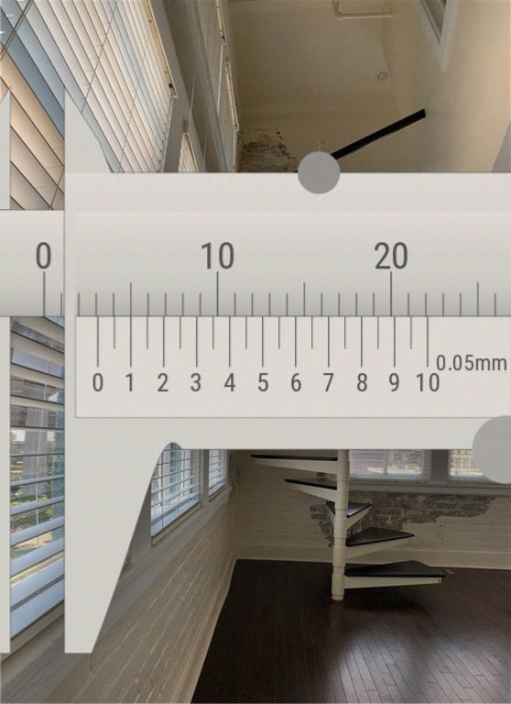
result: 3.1 mm
